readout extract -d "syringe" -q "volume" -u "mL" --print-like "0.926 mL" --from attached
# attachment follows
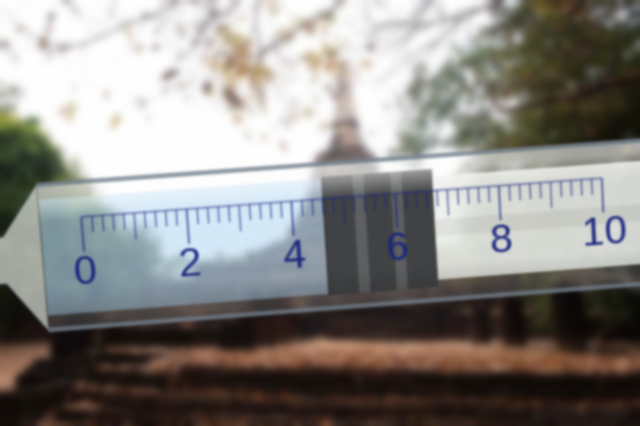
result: 4.6 mL
